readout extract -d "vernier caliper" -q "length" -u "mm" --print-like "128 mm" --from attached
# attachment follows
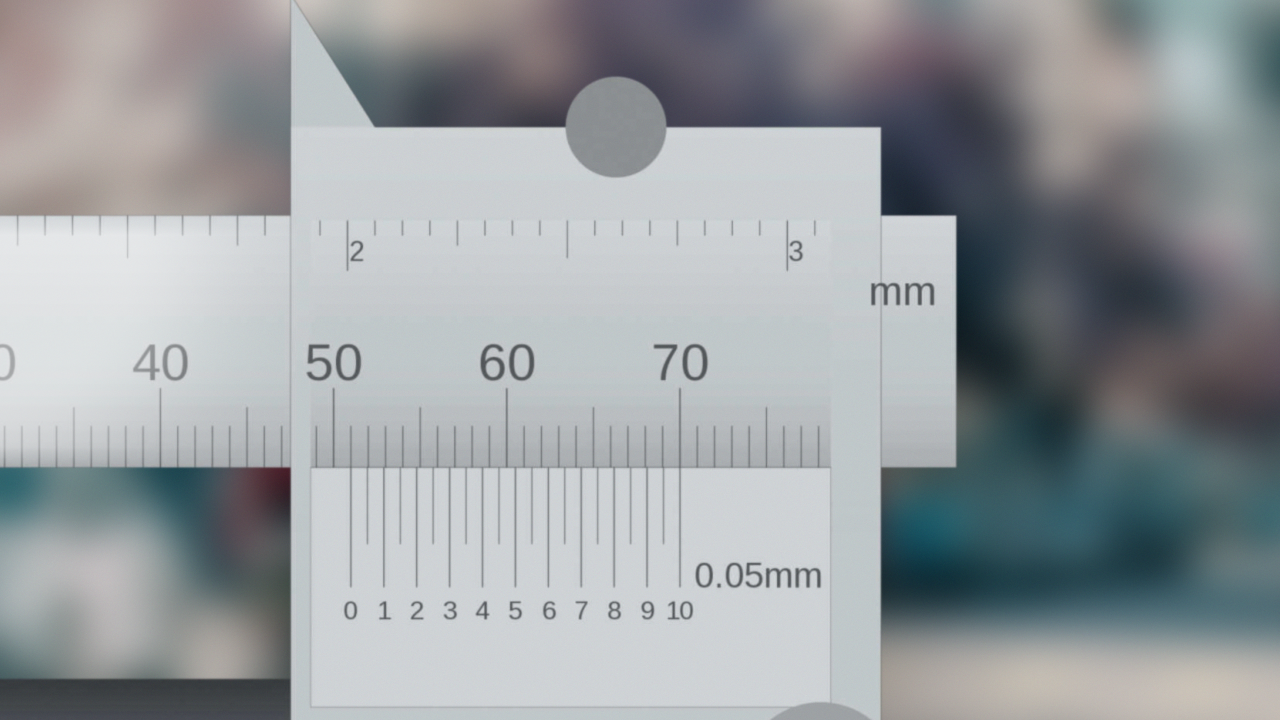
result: 51.0 mm
